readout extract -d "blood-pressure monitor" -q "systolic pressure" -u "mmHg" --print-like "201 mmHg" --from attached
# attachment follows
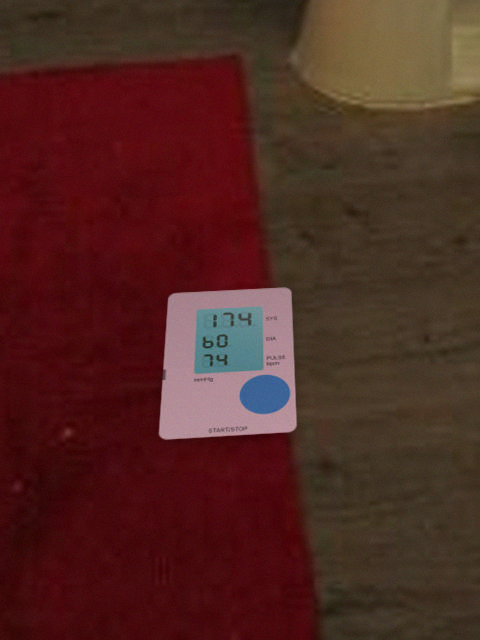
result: 174 mmHg
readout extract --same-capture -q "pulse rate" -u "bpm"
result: 74 bpm
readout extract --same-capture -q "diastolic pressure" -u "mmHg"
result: 60 mmHg
